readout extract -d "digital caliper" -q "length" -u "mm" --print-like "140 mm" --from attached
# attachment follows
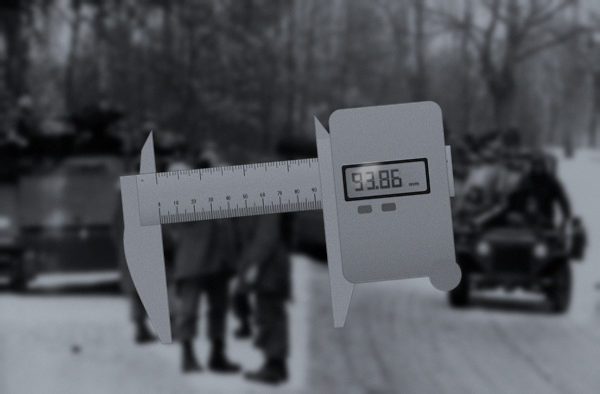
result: 93.86 mm
